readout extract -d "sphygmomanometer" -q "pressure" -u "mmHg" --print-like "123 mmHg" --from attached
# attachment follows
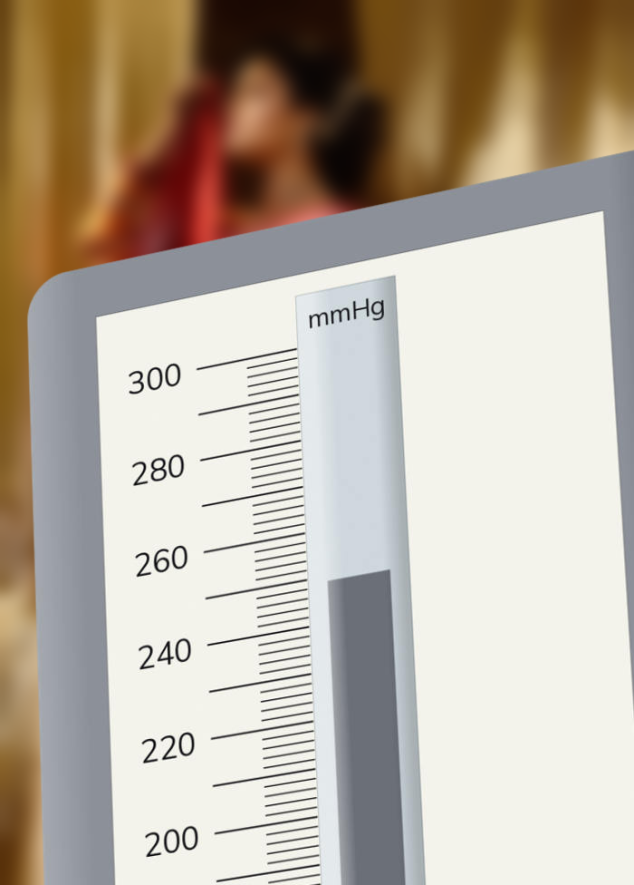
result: 249 mmHg
